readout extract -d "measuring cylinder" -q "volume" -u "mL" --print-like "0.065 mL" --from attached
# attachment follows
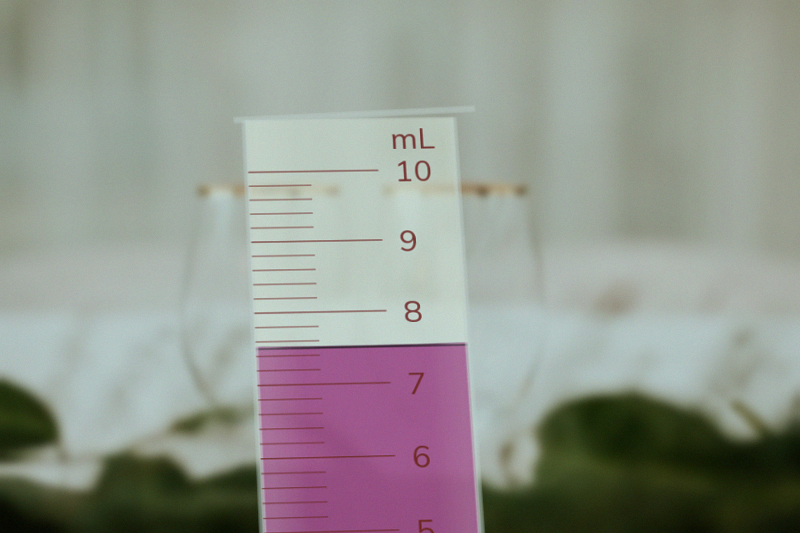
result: 7.5 mL
